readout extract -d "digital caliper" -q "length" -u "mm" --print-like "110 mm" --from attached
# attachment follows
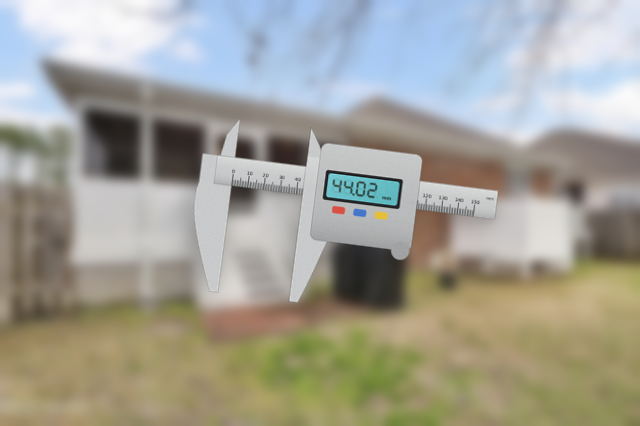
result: 44.02 mm
